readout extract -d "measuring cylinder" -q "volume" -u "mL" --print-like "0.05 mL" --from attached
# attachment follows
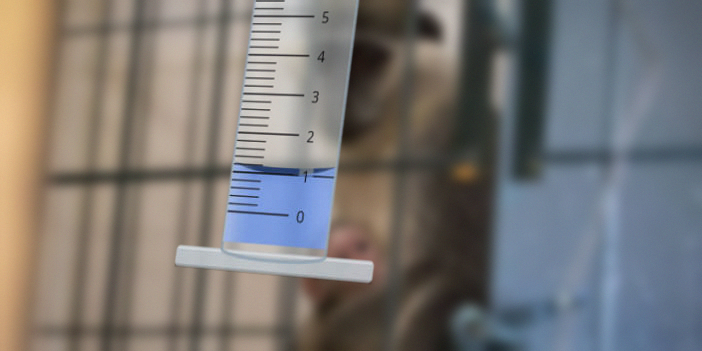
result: 1 mL
